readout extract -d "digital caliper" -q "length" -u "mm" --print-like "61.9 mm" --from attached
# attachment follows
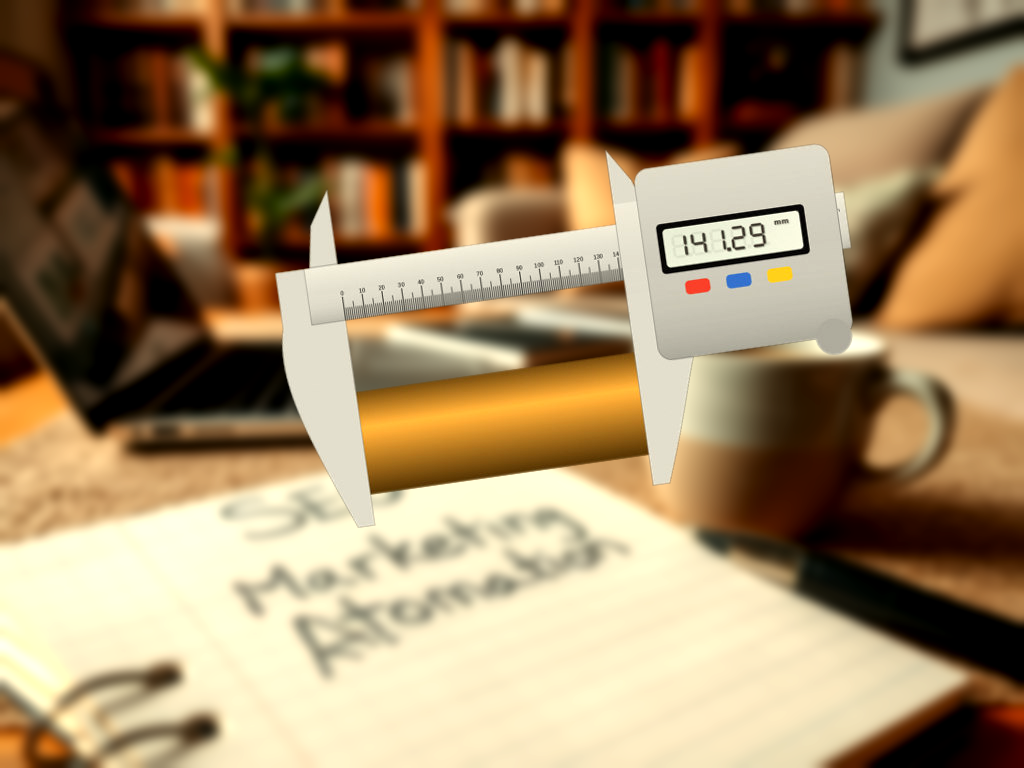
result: 141.29 mm
